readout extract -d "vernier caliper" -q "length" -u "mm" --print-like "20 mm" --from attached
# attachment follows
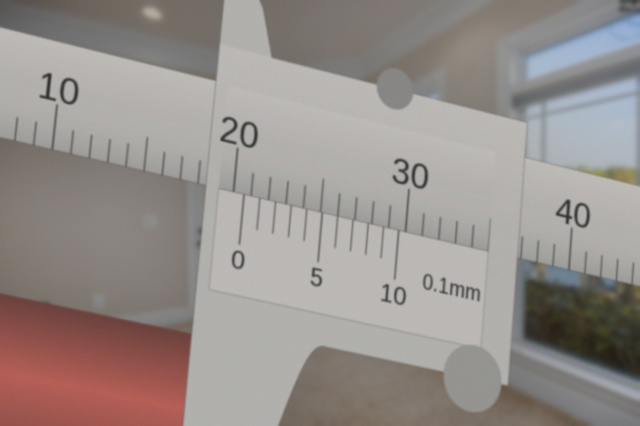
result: 20.6 mm
